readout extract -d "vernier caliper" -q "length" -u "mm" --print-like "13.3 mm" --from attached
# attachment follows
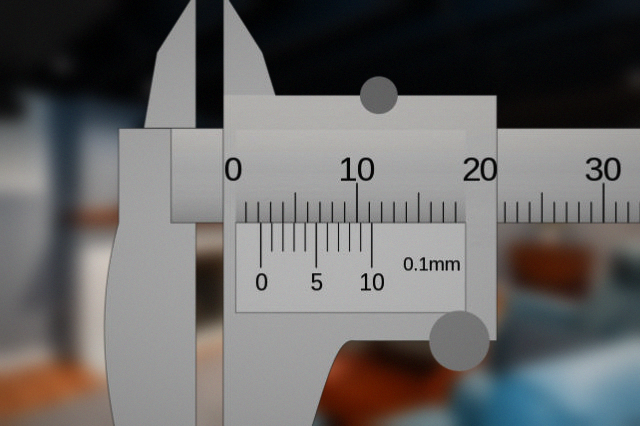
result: 2.2 mm
